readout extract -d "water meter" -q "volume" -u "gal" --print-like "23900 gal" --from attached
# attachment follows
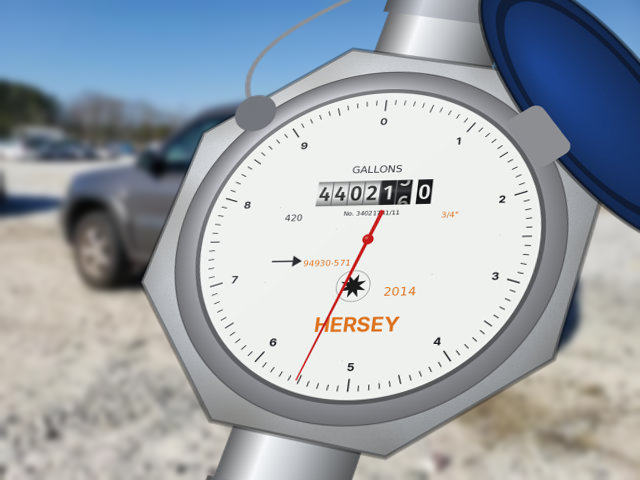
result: 4402155.5 gal
